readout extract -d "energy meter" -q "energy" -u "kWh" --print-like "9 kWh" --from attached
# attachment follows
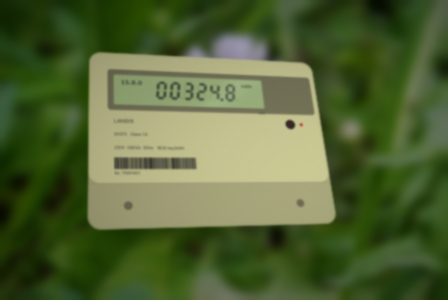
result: 324.8 kWh
